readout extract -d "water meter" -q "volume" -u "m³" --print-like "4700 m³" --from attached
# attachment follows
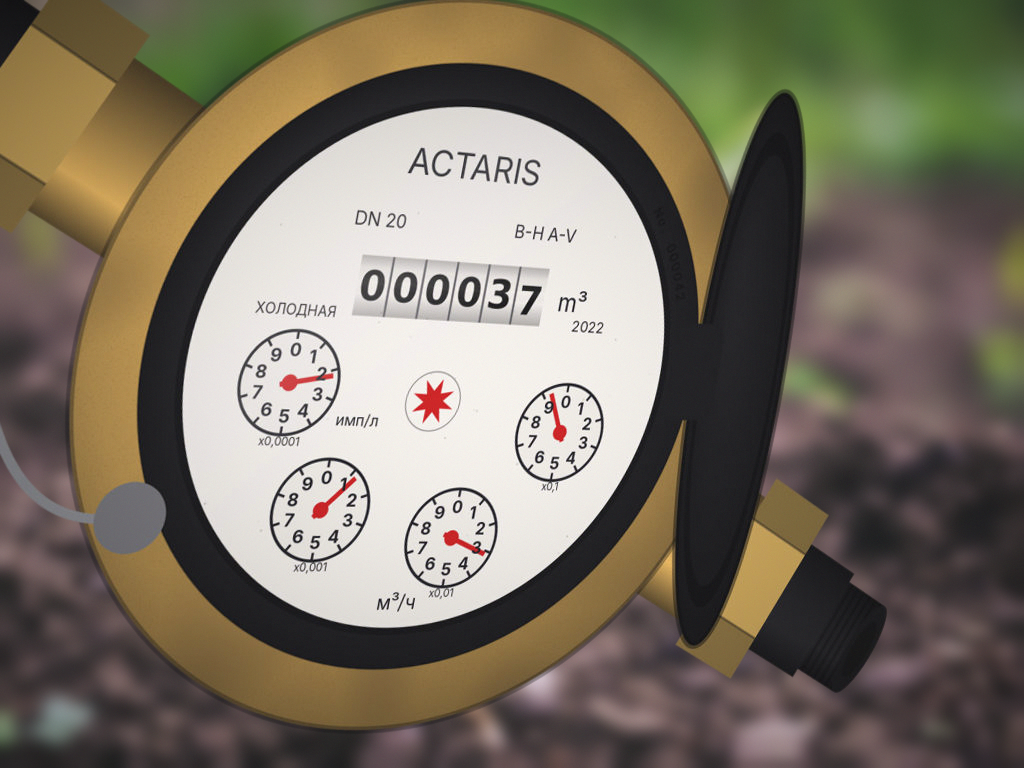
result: 36.9312 m³
